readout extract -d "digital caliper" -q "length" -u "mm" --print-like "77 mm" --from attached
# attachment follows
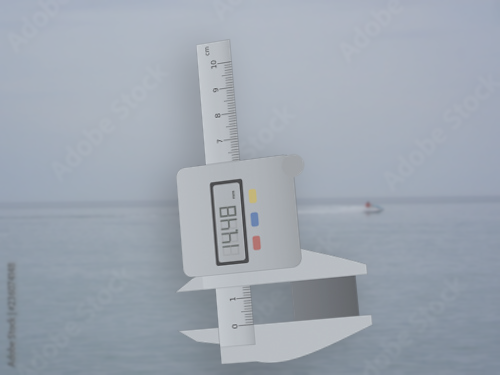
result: 14.48 mm
